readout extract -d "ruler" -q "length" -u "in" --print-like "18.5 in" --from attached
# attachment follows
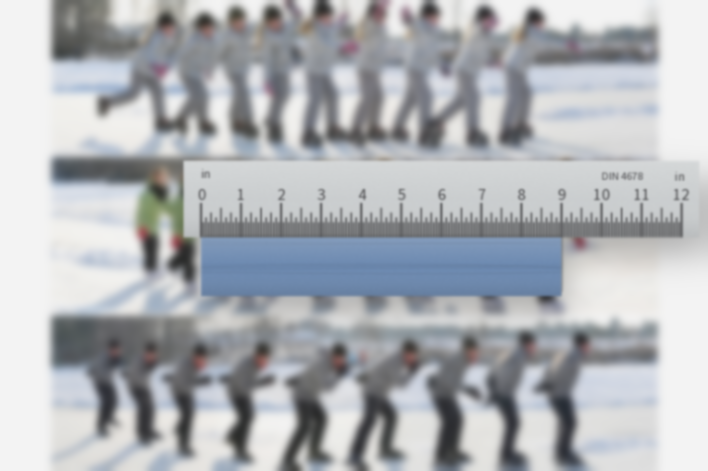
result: 9 in
